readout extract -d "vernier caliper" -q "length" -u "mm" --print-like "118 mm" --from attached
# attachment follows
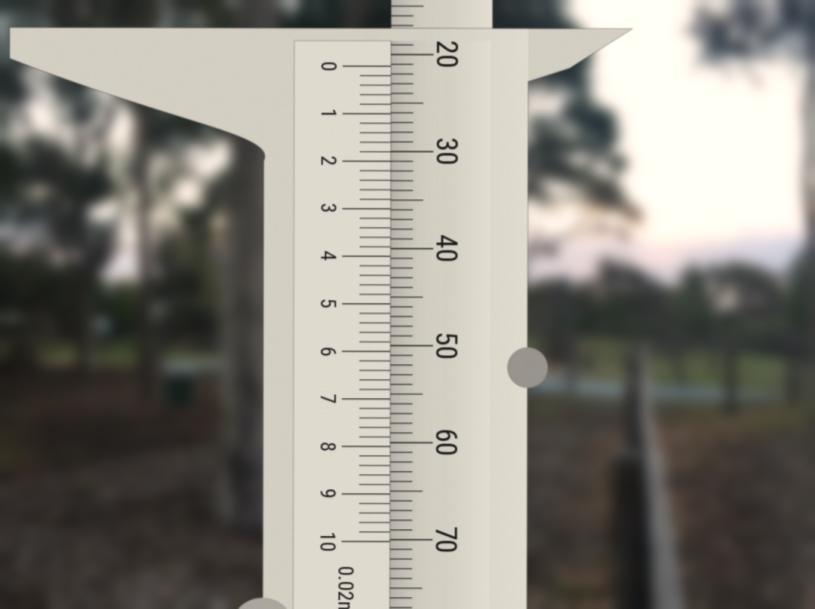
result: 21.2 mm
